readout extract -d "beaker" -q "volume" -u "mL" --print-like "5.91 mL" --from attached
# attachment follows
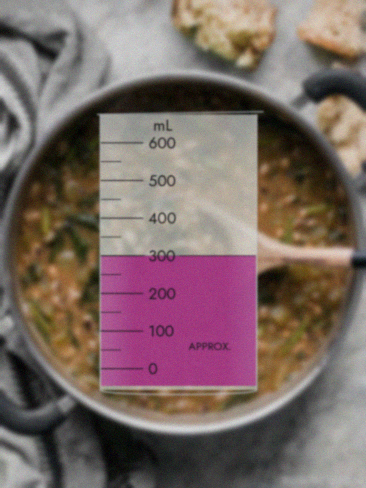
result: 300 mL
